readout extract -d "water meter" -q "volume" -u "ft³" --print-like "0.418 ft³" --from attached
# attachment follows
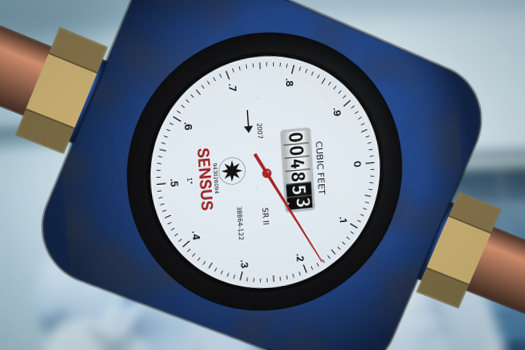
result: 4853.17 ft³
